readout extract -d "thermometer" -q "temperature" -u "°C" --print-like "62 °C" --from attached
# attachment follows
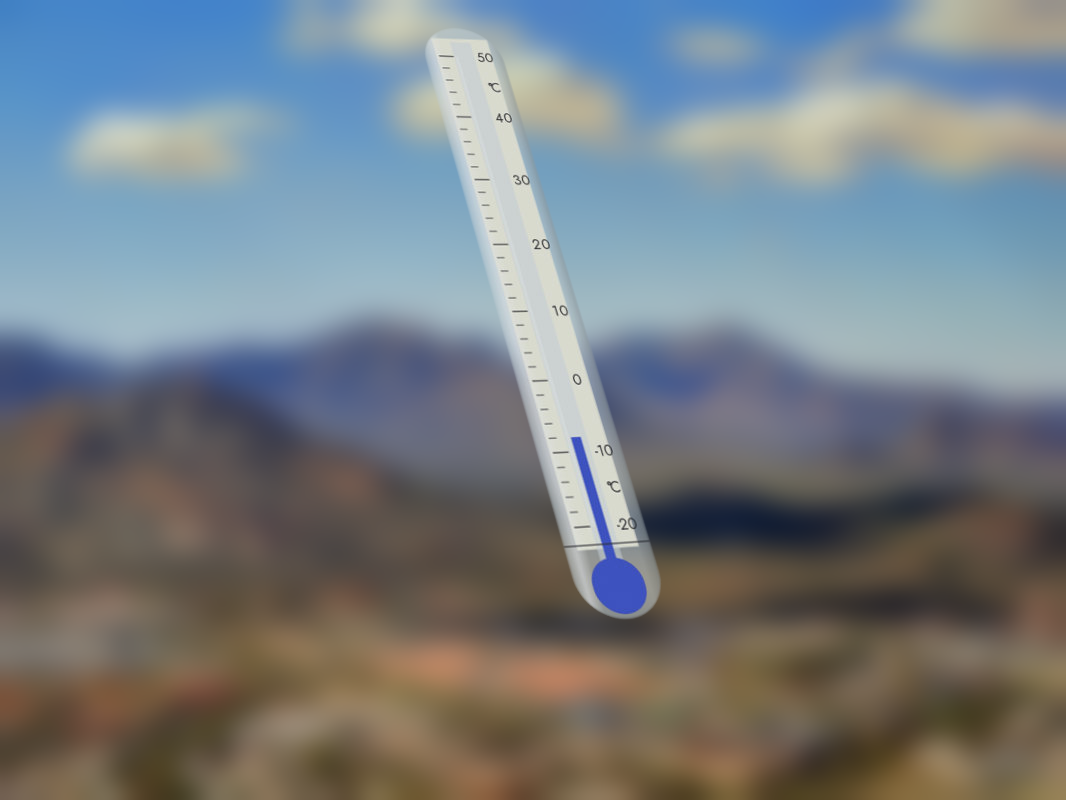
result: -8 °C
